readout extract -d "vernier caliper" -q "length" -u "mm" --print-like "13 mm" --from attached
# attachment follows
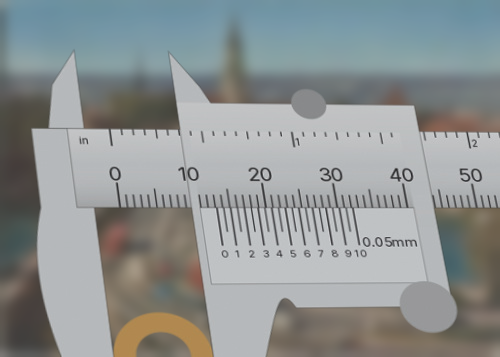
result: 13.2 mm
